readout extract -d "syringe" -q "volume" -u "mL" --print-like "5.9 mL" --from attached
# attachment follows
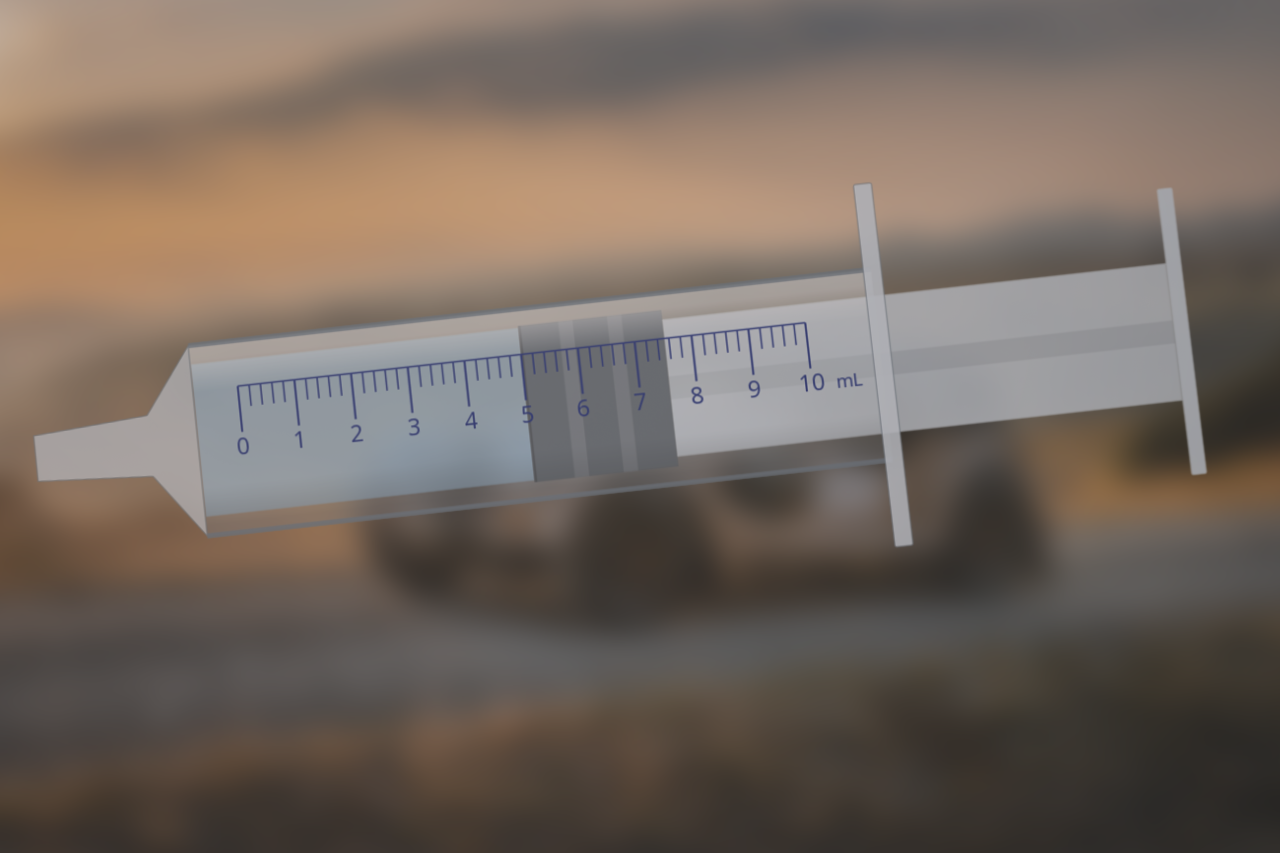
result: 5 mL
